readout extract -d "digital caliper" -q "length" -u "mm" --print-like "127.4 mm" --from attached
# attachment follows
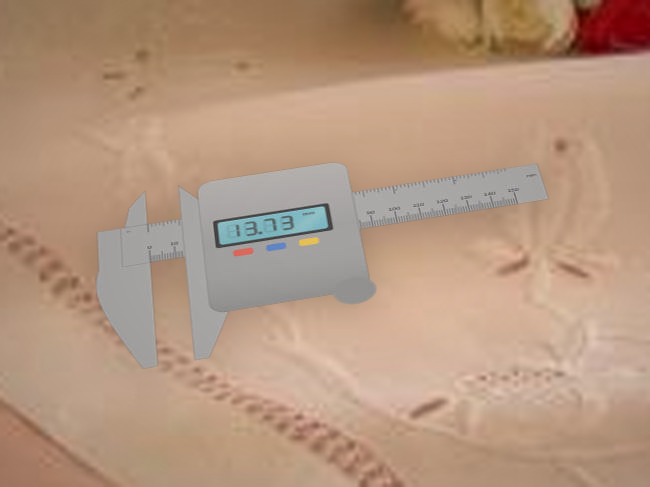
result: 13.73 mm
